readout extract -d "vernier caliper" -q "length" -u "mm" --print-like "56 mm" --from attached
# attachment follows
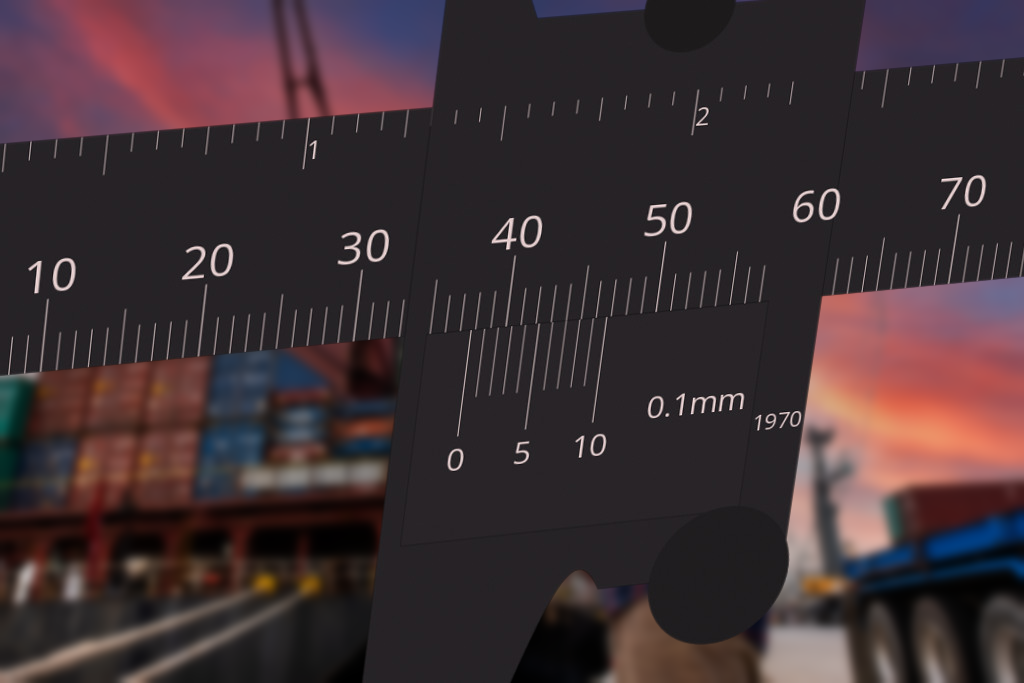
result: 37.7 mm
